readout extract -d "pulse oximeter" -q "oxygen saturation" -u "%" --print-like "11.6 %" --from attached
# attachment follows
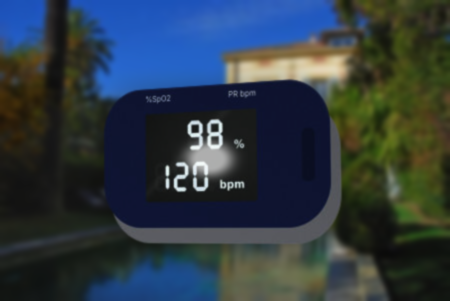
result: 98 %
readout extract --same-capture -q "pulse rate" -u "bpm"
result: 120 bpm
